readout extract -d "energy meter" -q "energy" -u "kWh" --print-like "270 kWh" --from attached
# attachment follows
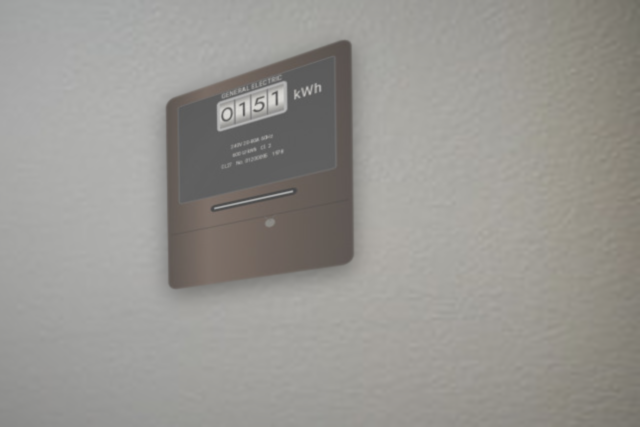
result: 151 kWh
